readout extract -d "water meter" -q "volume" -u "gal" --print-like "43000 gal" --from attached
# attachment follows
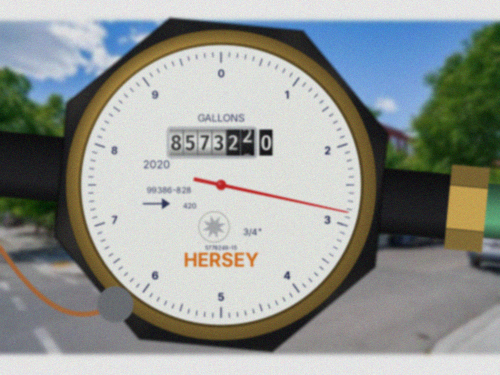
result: 8573222.8 gal
